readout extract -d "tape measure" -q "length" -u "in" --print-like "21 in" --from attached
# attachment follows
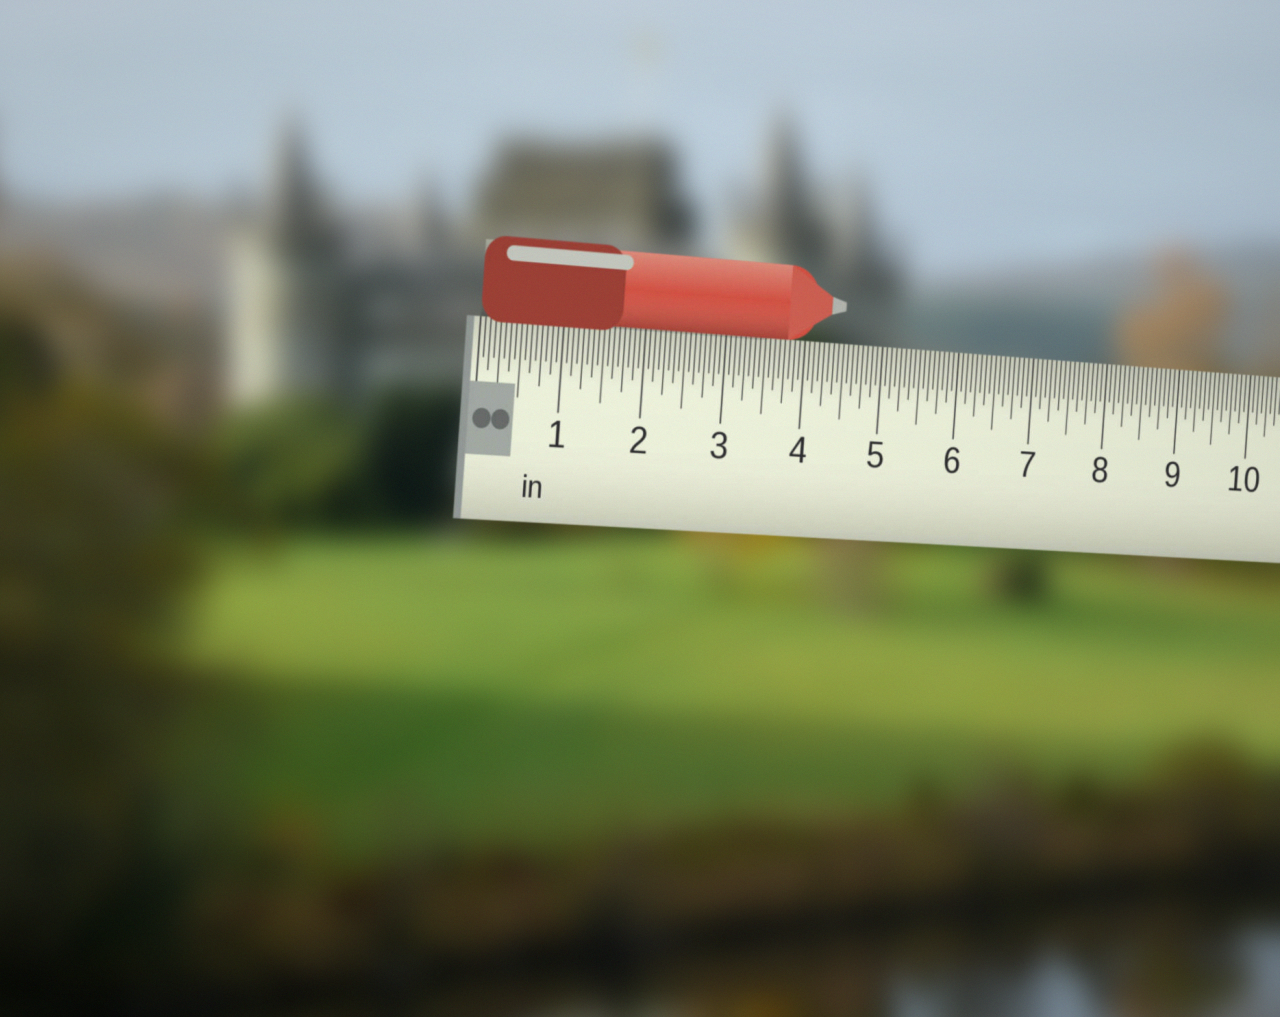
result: 4.5 in
